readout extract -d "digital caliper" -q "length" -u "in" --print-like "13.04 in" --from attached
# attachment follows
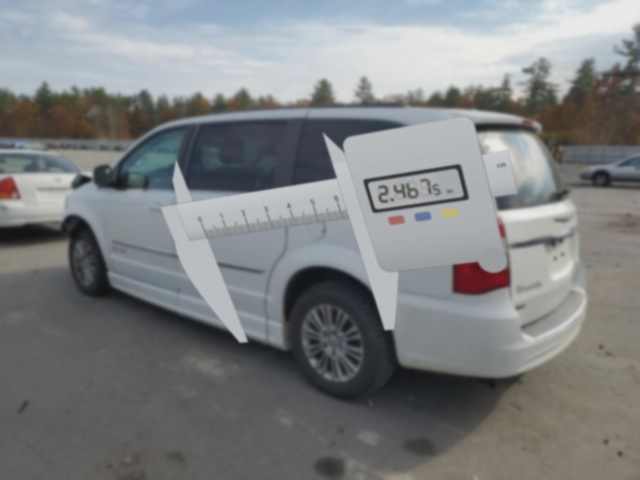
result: 2.4675 in
